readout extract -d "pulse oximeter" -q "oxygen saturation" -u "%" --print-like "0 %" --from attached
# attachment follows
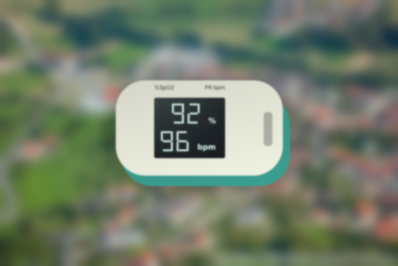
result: 92 %
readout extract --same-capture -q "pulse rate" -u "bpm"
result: 96 bpm
